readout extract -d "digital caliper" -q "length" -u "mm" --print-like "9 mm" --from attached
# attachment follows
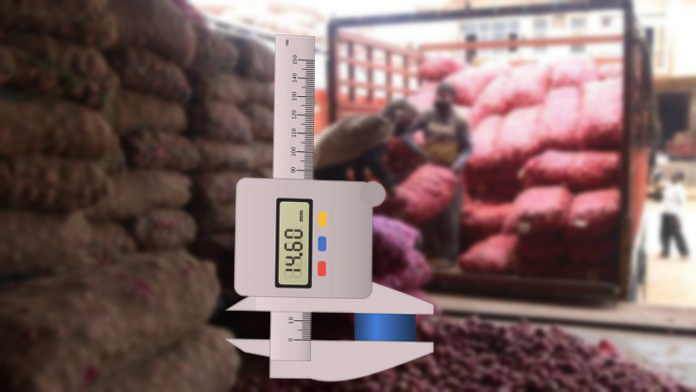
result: 14.60 mm
